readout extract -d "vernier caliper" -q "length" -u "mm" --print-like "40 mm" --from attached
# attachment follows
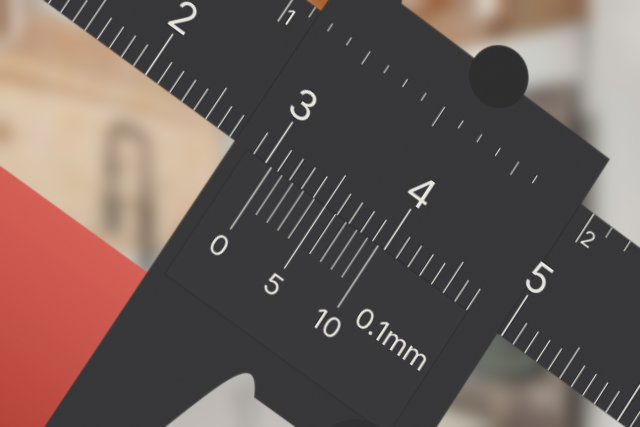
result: 30.5 mm
